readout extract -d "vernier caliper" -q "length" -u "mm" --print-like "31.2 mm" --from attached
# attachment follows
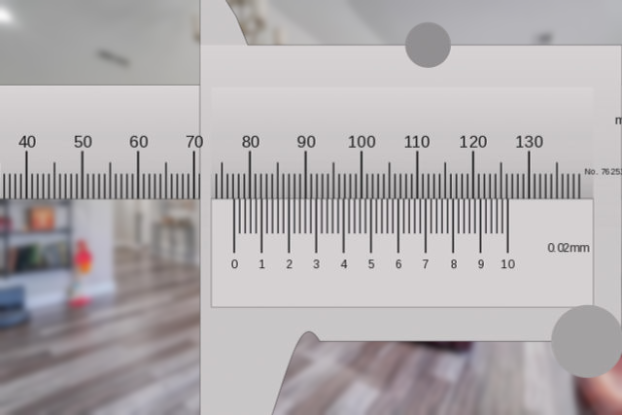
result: 77.2 mm
